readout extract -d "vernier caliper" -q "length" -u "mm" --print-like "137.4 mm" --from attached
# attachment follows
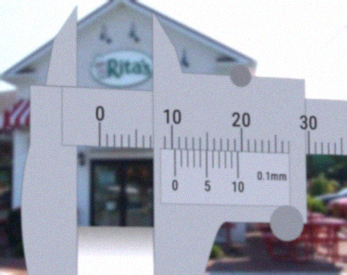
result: 10.4 mm
